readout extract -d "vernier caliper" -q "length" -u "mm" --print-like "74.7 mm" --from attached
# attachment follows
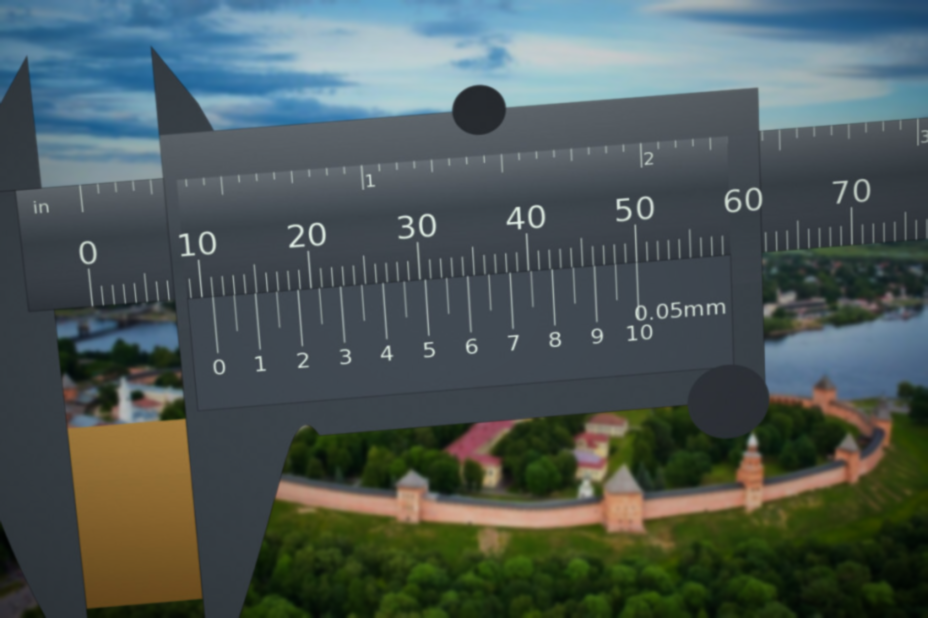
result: 11.0 mm
